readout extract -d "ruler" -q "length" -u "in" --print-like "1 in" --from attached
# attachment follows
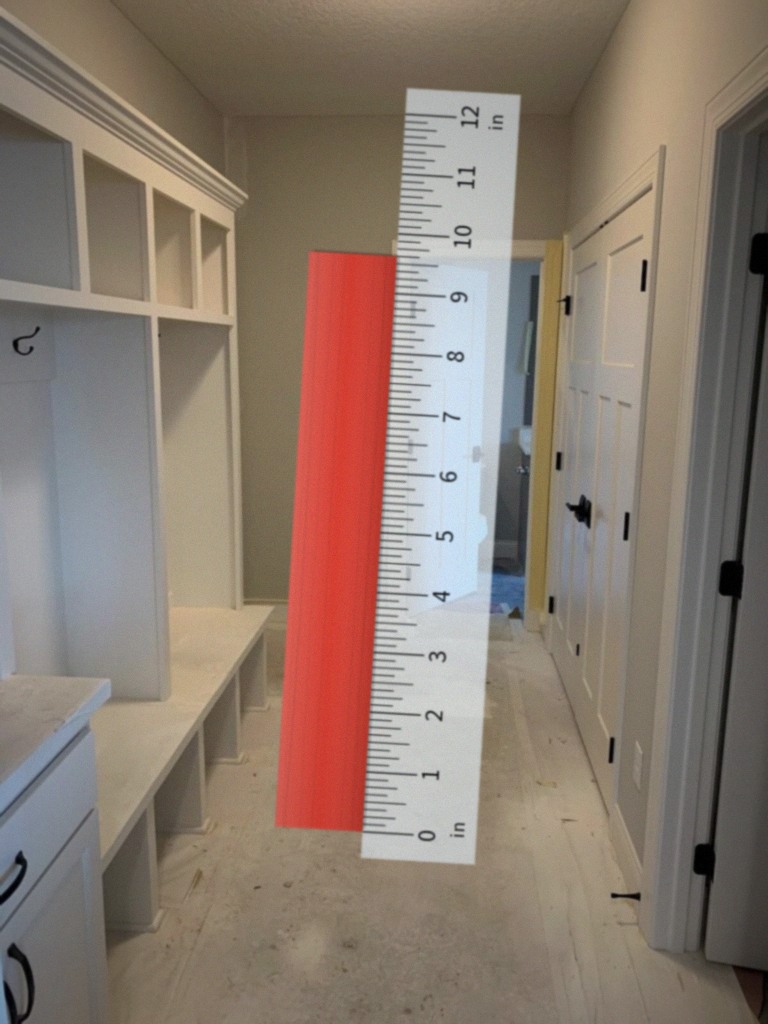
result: 9.625 in
